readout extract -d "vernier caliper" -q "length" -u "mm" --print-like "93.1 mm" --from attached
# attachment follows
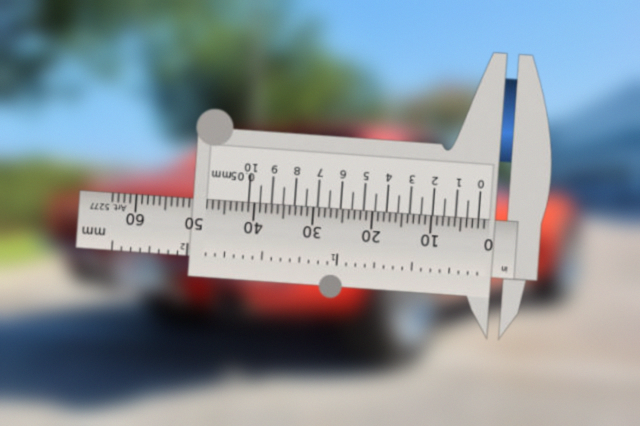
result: 2.0 mm
